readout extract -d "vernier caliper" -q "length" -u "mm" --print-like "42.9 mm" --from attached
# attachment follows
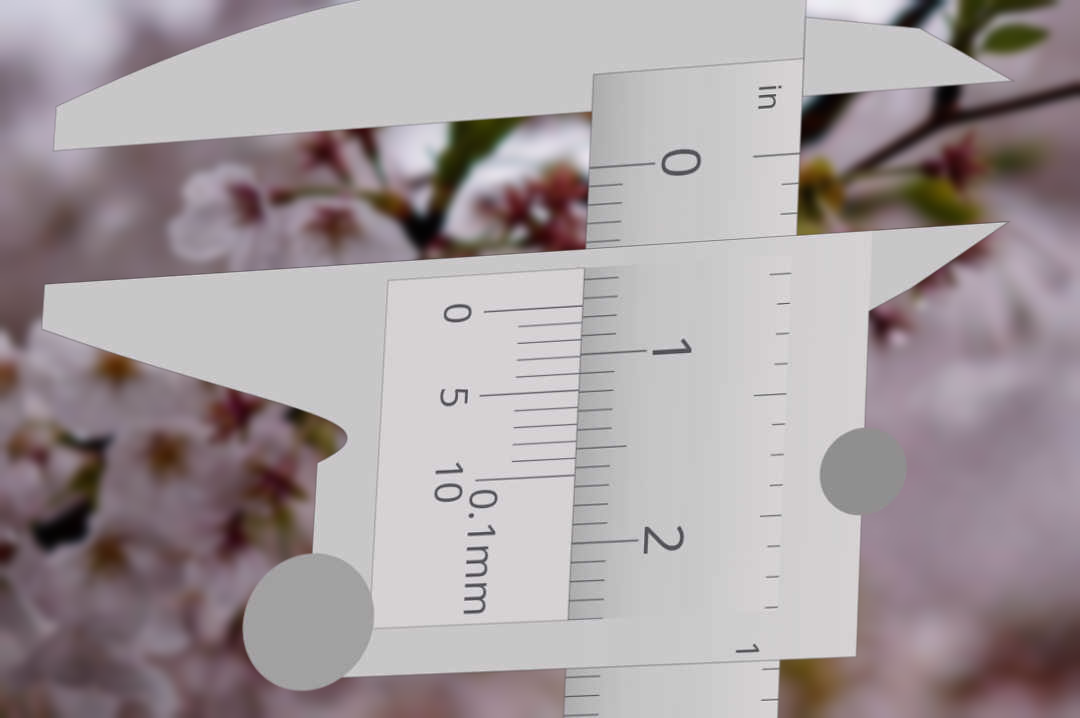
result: 7.4 mm
